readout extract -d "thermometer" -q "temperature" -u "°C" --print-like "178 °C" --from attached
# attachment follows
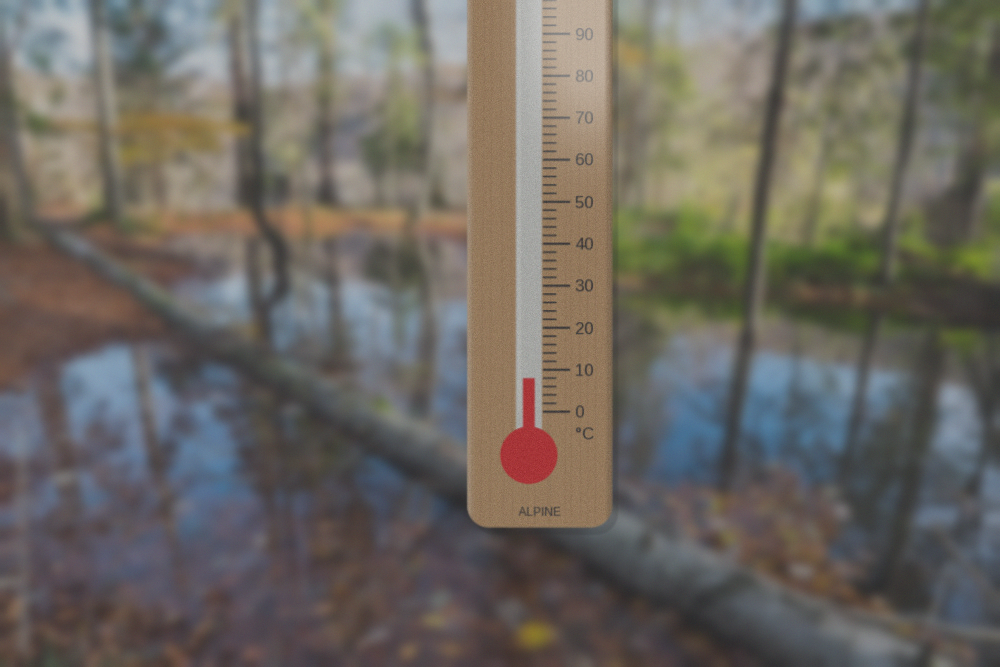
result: 8 °C
